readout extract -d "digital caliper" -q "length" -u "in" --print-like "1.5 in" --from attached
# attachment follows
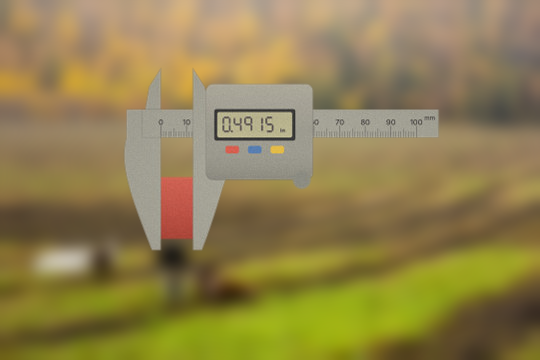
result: 0.4915 in
